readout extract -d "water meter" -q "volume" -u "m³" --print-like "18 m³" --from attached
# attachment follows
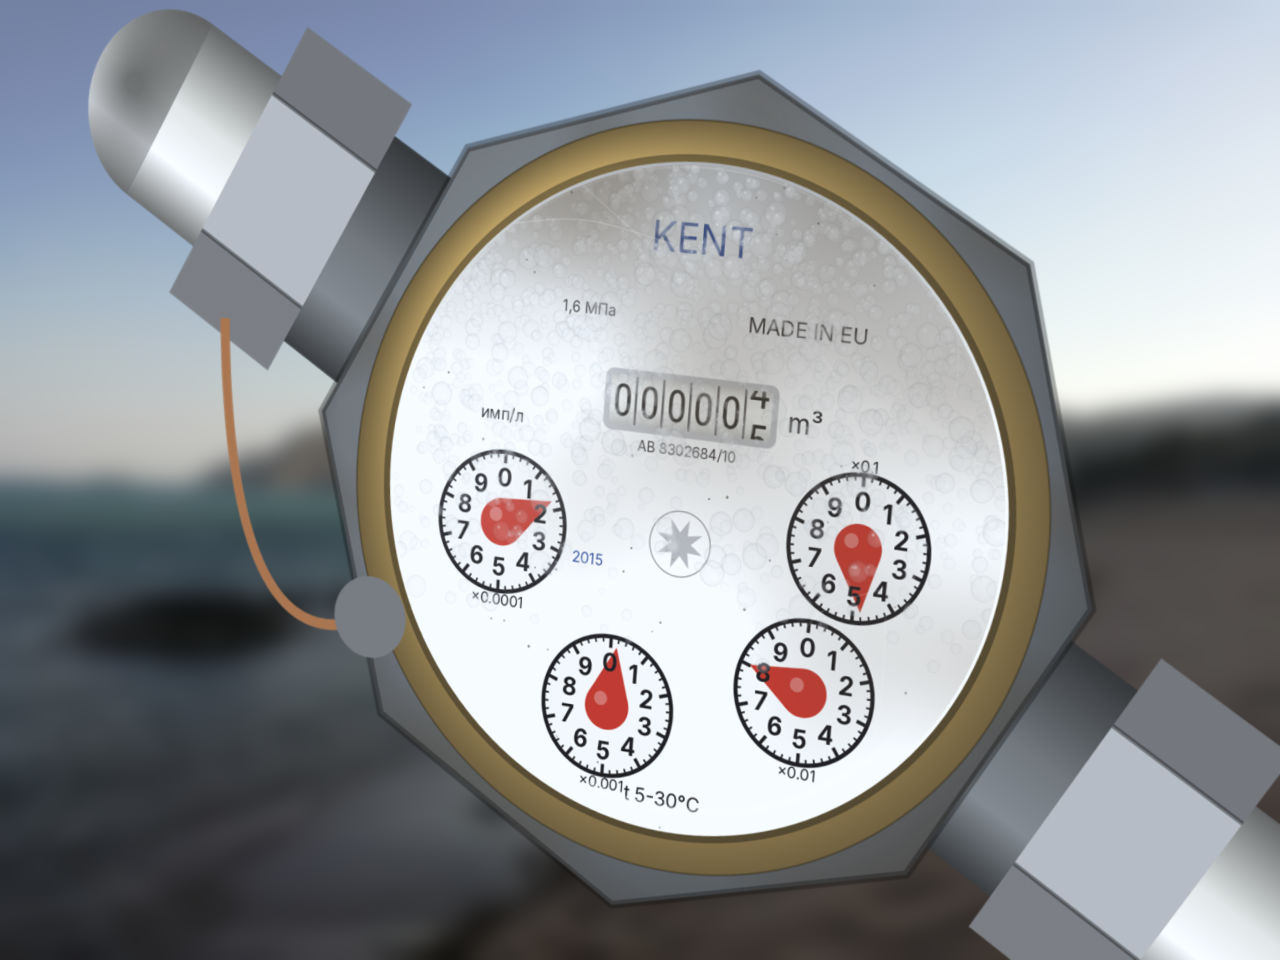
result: 4.4801 m³
